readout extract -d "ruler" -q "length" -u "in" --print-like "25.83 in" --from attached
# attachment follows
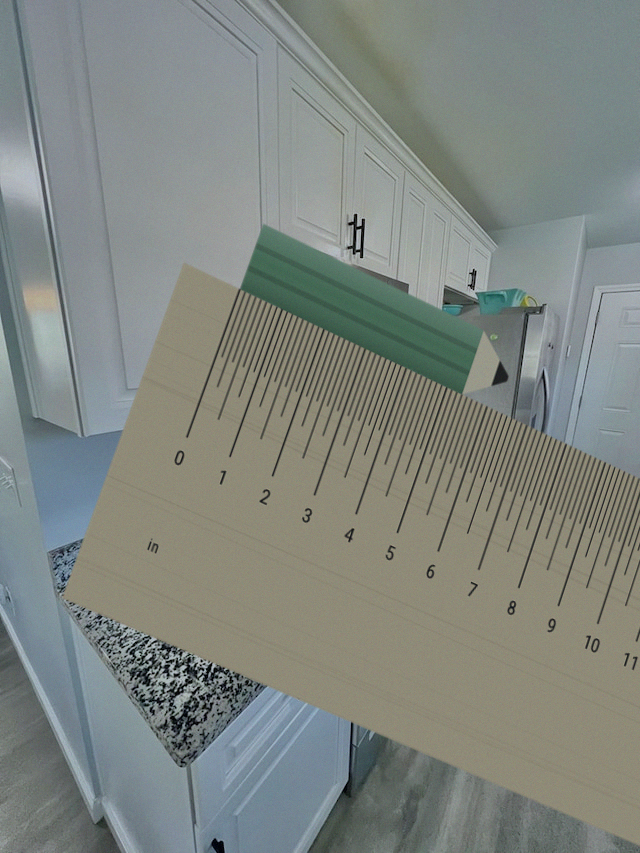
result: 6.25 in
